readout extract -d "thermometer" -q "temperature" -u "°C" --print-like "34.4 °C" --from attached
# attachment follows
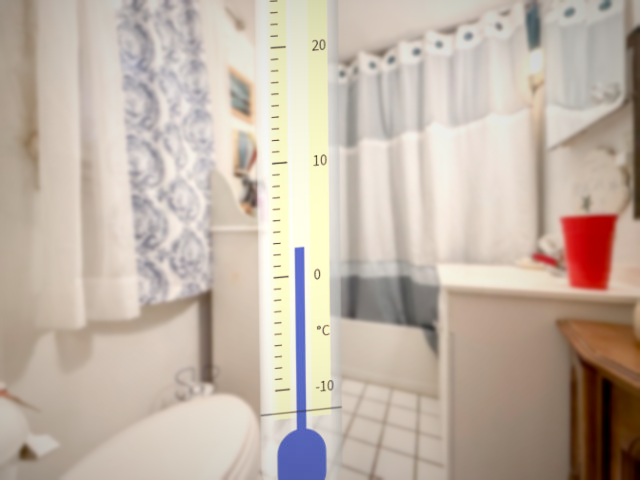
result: 2.5 °C
